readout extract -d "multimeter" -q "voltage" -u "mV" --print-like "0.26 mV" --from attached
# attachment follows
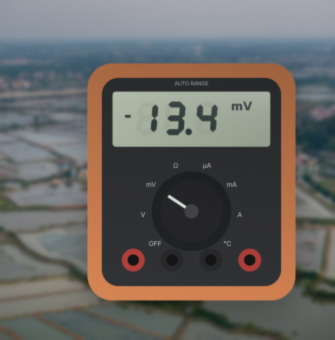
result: -13.4 mV
